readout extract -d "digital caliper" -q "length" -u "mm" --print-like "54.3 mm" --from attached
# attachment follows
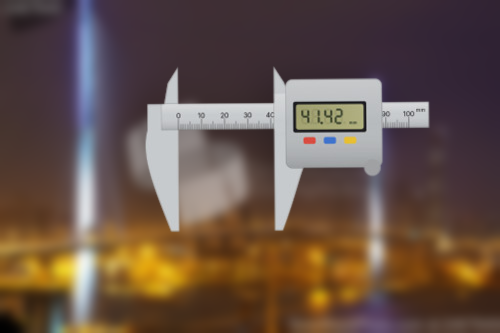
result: 41.42 mm
